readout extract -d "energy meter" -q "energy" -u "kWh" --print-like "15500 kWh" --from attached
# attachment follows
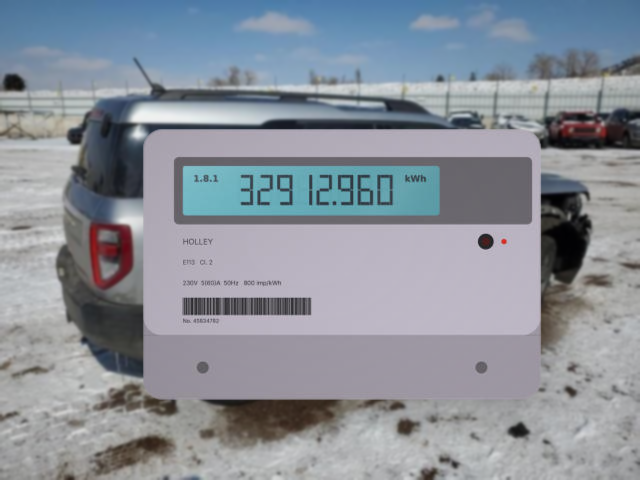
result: 32912.960 kWh
